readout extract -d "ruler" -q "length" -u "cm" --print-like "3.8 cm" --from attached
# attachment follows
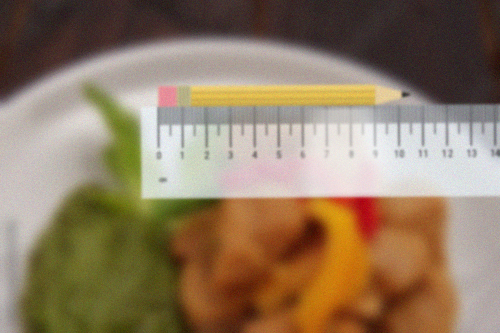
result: 10.5 cm
